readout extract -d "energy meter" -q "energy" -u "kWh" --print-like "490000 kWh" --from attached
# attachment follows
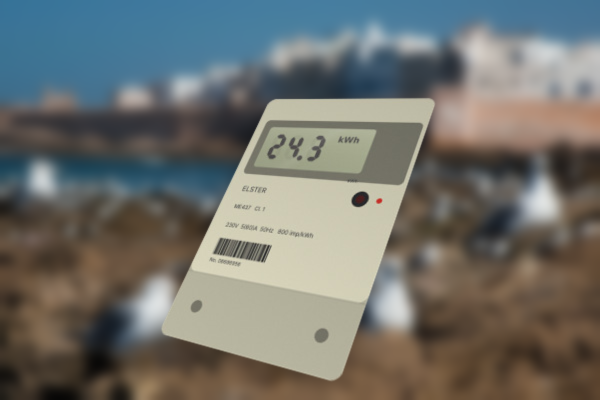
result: 24.3 kWh
